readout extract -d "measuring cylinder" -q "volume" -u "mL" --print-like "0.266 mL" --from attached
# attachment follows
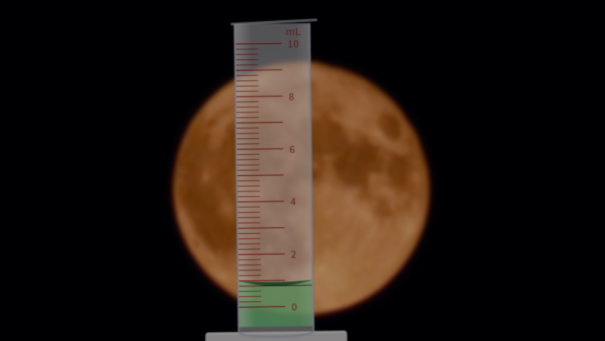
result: 0.8 mL
